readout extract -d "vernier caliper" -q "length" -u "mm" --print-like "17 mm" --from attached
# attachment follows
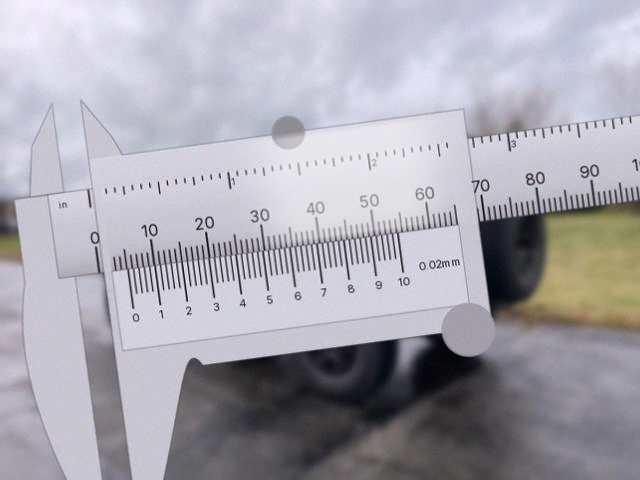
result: 5.2 mm
